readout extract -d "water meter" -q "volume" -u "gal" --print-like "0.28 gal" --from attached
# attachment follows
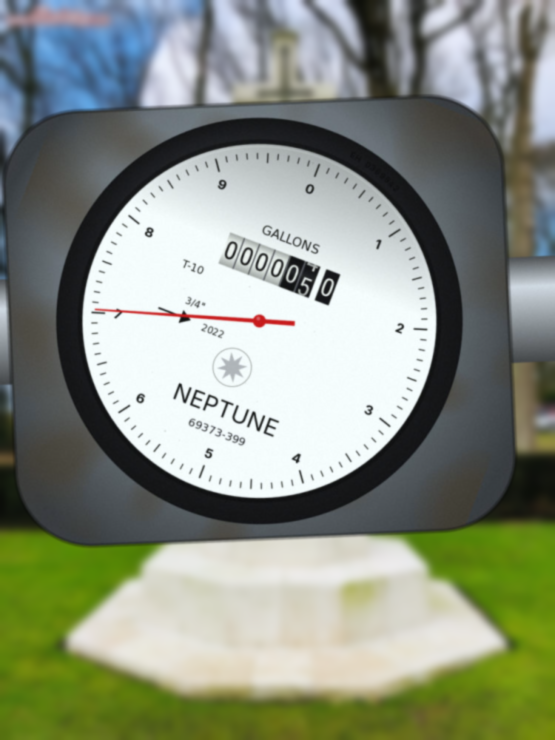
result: 47.0 gal
